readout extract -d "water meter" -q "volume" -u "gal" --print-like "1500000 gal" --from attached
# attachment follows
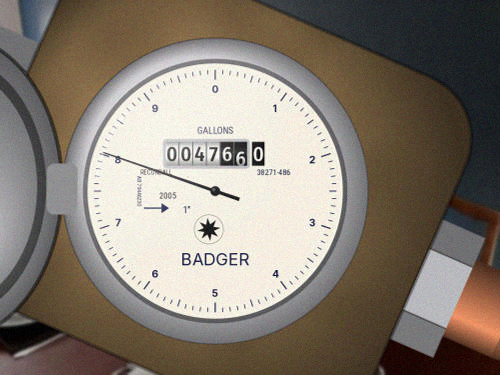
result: 47658.0 gal
